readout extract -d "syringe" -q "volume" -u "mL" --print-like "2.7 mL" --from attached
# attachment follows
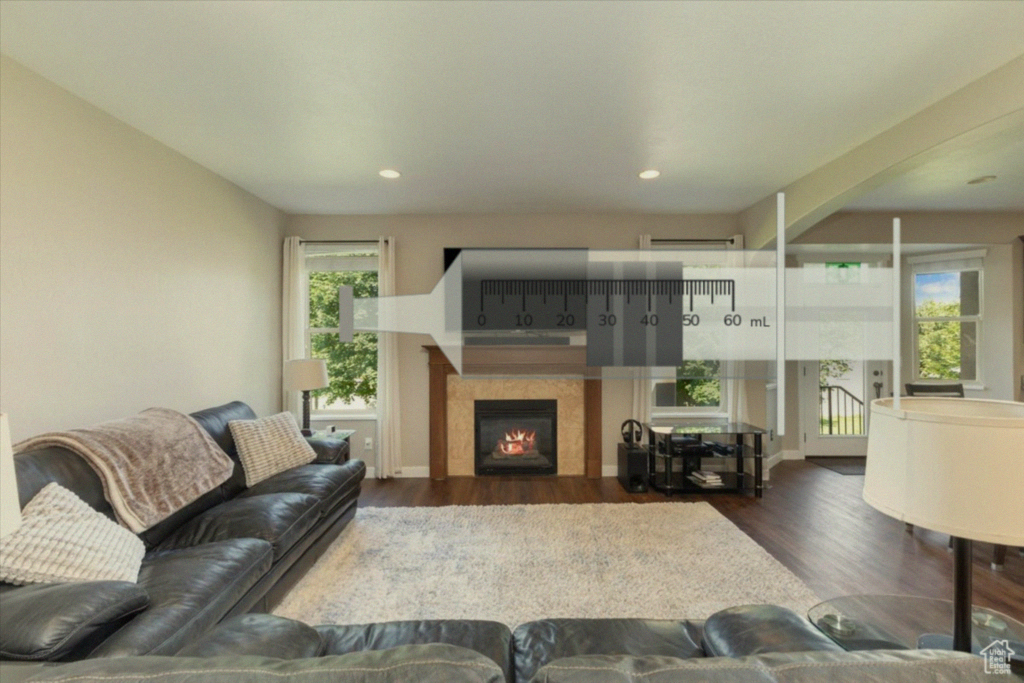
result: 25 mL
